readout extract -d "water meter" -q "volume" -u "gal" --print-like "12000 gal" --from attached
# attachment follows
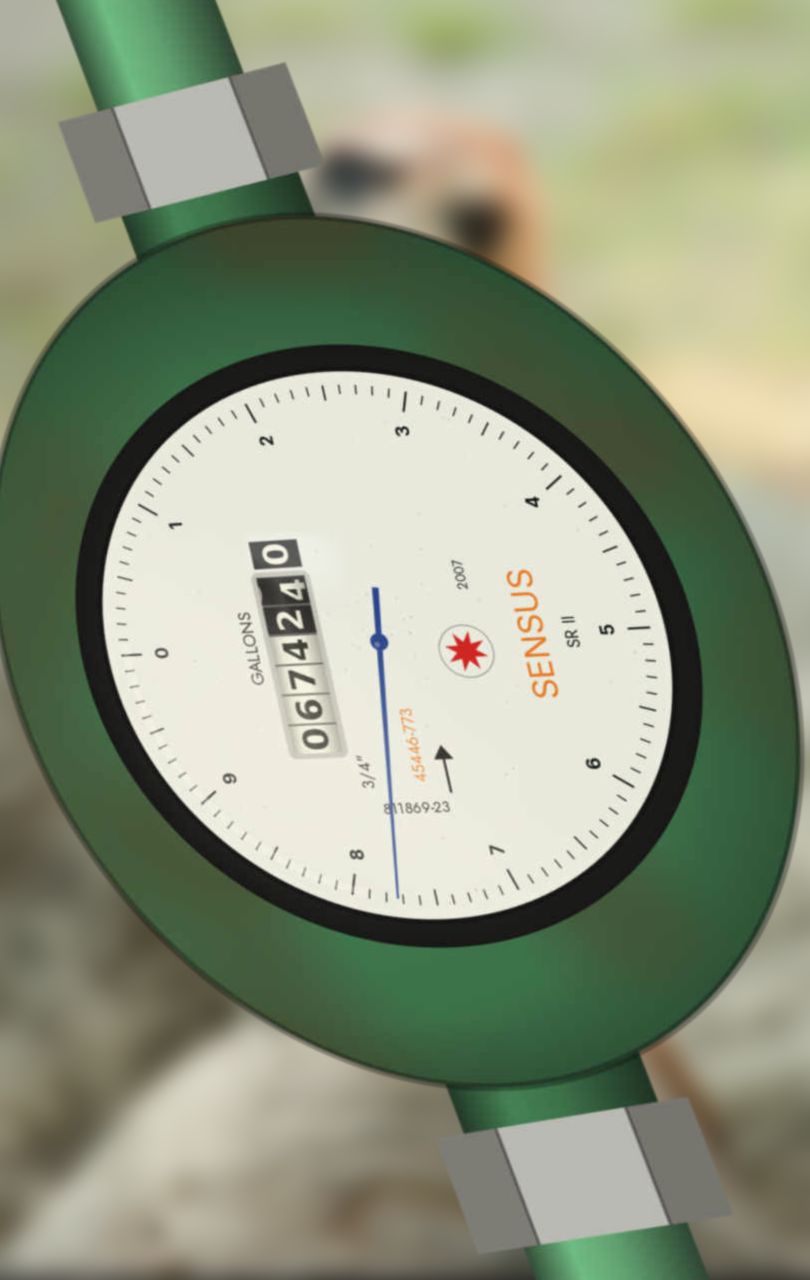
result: 674237.7 gal
